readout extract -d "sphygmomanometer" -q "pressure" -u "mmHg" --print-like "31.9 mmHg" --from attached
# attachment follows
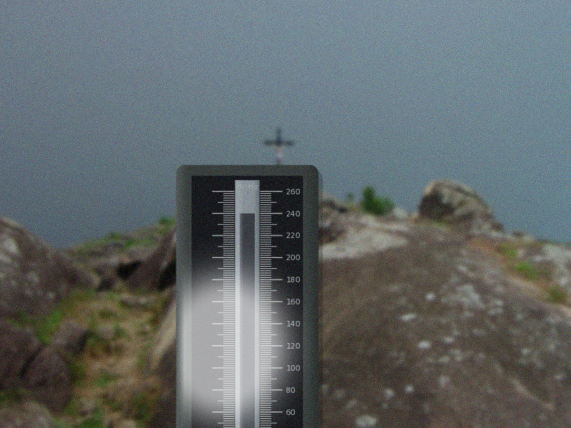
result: 240 mmHg
